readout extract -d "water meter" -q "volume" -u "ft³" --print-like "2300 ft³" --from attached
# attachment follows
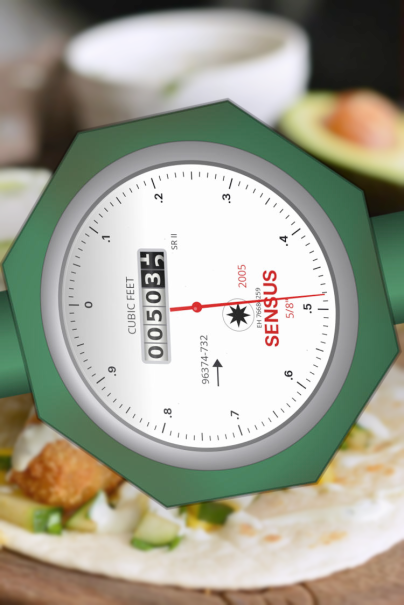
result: 5031.48 ft³
